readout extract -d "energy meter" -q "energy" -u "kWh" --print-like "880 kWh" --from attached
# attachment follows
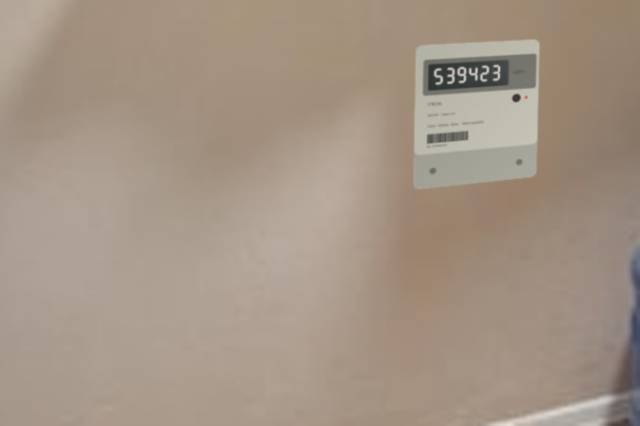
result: 539423 kWh
